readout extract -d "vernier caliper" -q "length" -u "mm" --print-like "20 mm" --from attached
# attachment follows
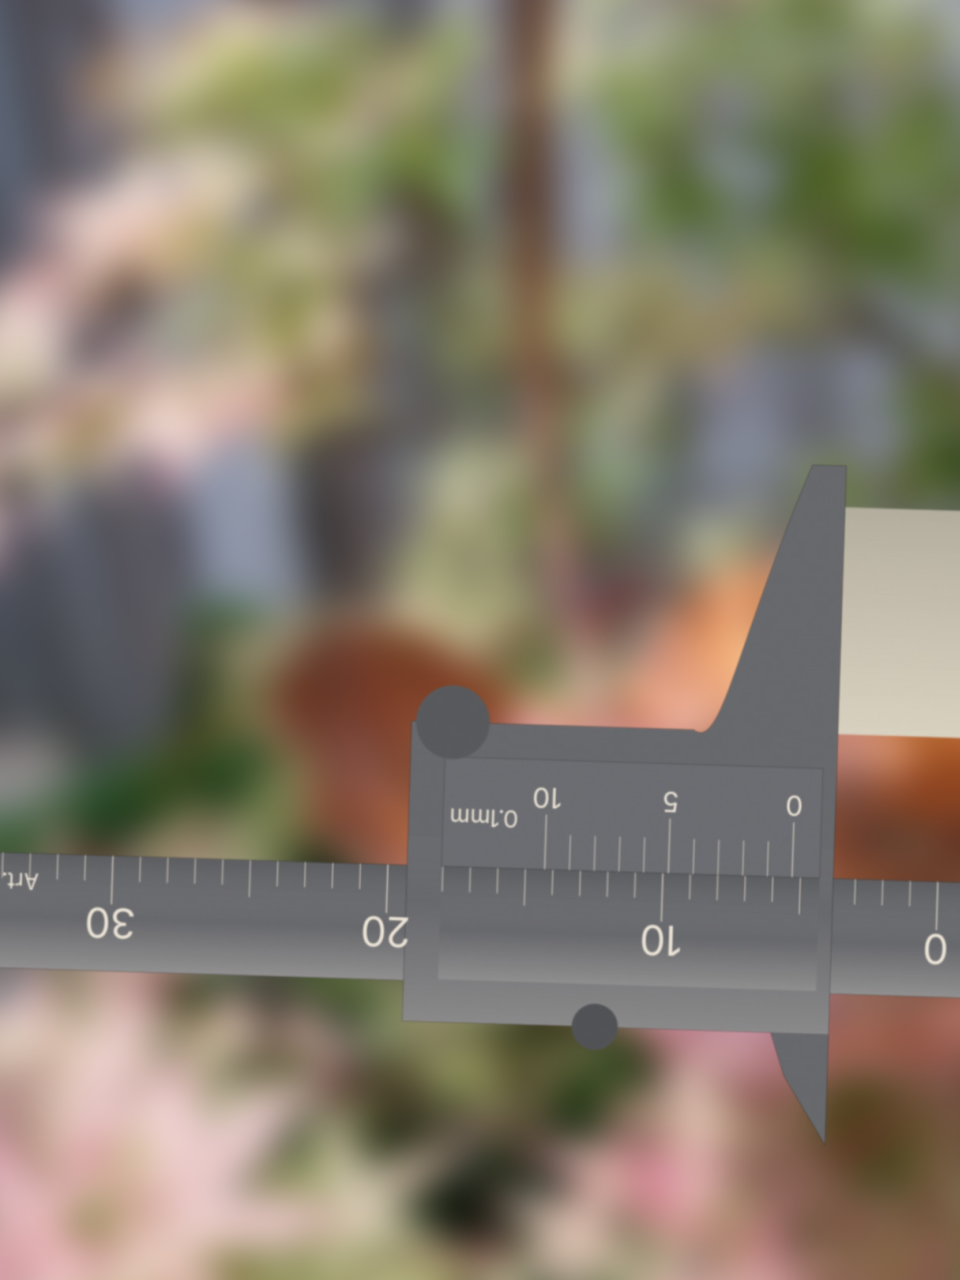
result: 5.3 mm
